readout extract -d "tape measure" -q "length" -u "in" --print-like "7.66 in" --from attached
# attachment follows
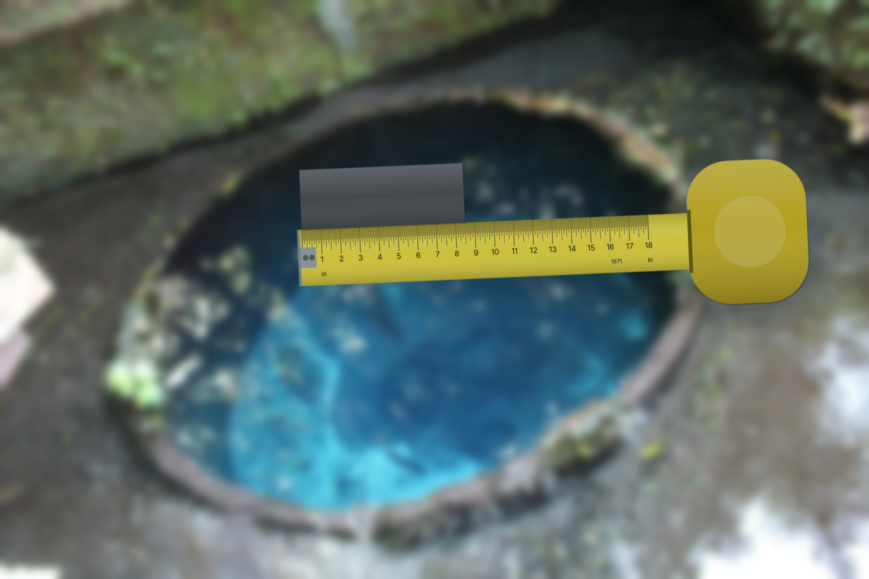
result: 8.5 in
